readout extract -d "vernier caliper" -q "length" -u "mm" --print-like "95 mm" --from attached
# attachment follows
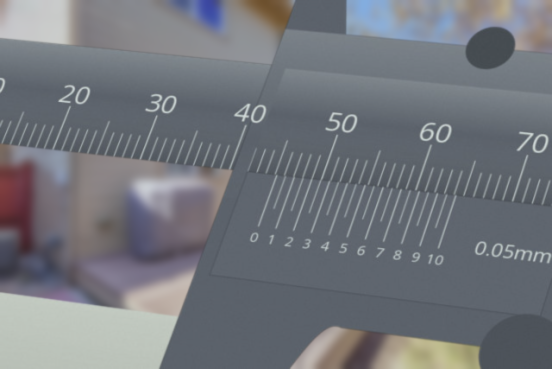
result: 45.2 mm
